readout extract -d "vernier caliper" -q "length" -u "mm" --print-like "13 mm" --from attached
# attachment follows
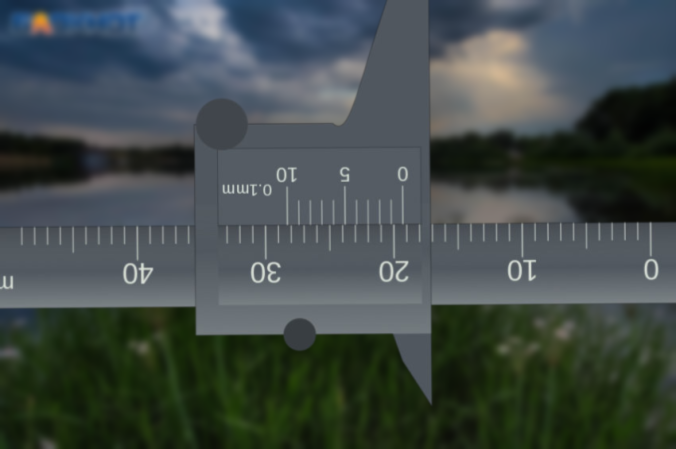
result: 19.3 mm
